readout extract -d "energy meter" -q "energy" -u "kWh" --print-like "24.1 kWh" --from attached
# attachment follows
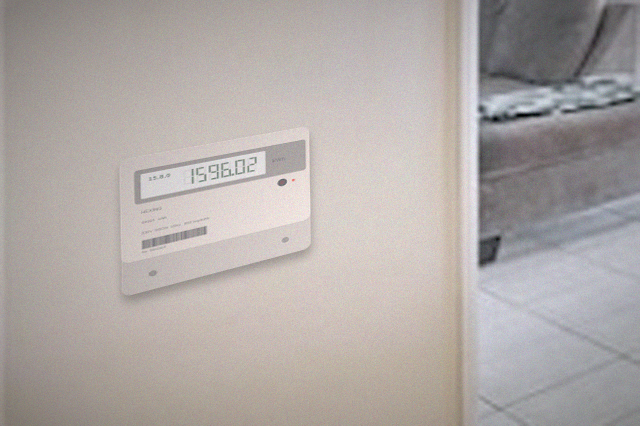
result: 1596.02 kWh
